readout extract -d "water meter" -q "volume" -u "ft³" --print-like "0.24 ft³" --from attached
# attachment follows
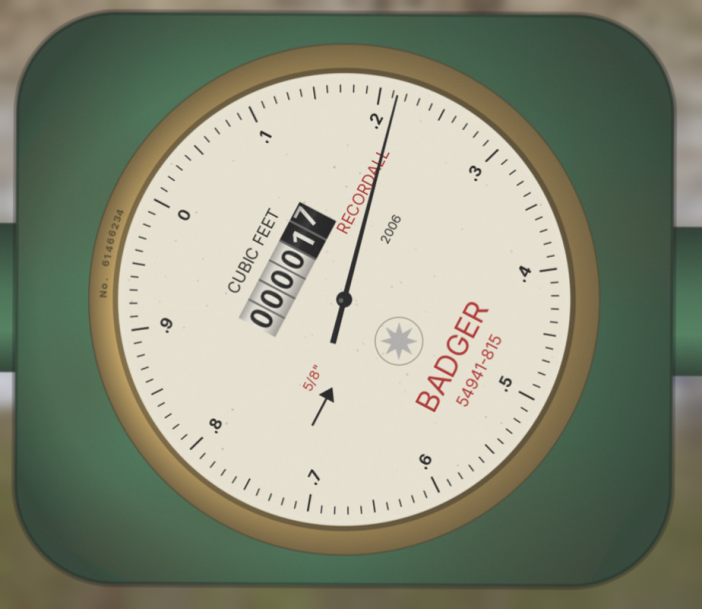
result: 17.21 ft³
